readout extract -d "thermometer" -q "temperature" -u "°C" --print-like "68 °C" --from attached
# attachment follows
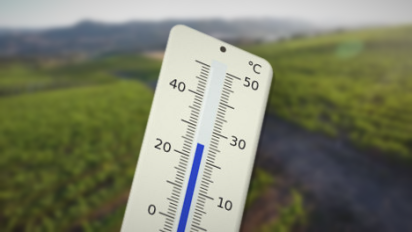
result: 25 °C
